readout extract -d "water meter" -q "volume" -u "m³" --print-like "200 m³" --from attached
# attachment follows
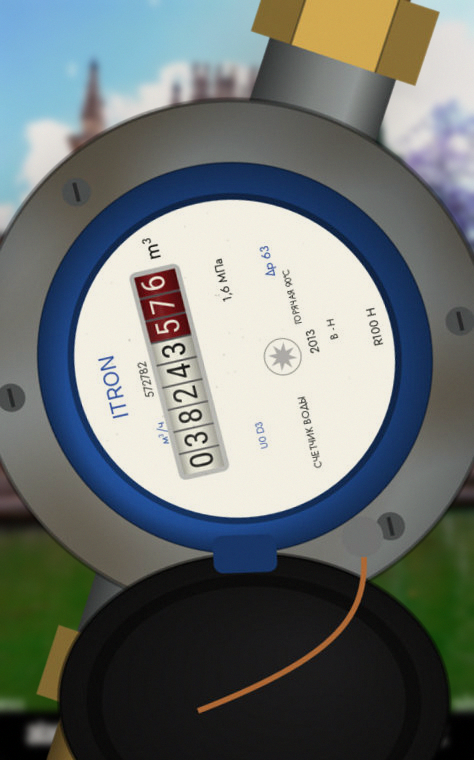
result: 38243.576 m³
